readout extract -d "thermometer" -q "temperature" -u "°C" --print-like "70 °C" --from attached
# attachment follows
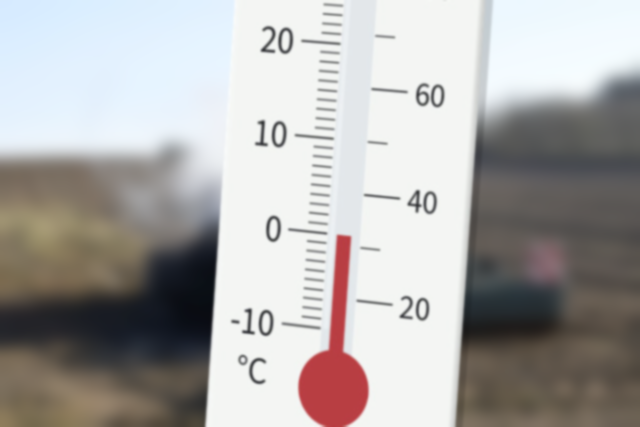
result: 0 °C
